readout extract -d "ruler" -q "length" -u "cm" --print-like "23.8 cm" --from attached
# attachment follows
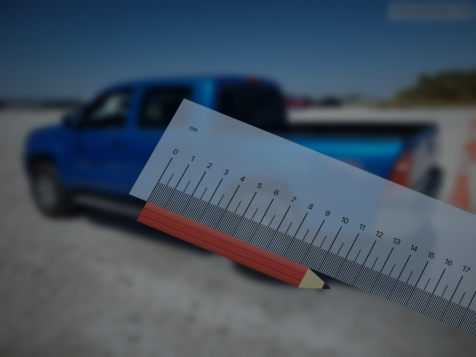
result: 11 cm
